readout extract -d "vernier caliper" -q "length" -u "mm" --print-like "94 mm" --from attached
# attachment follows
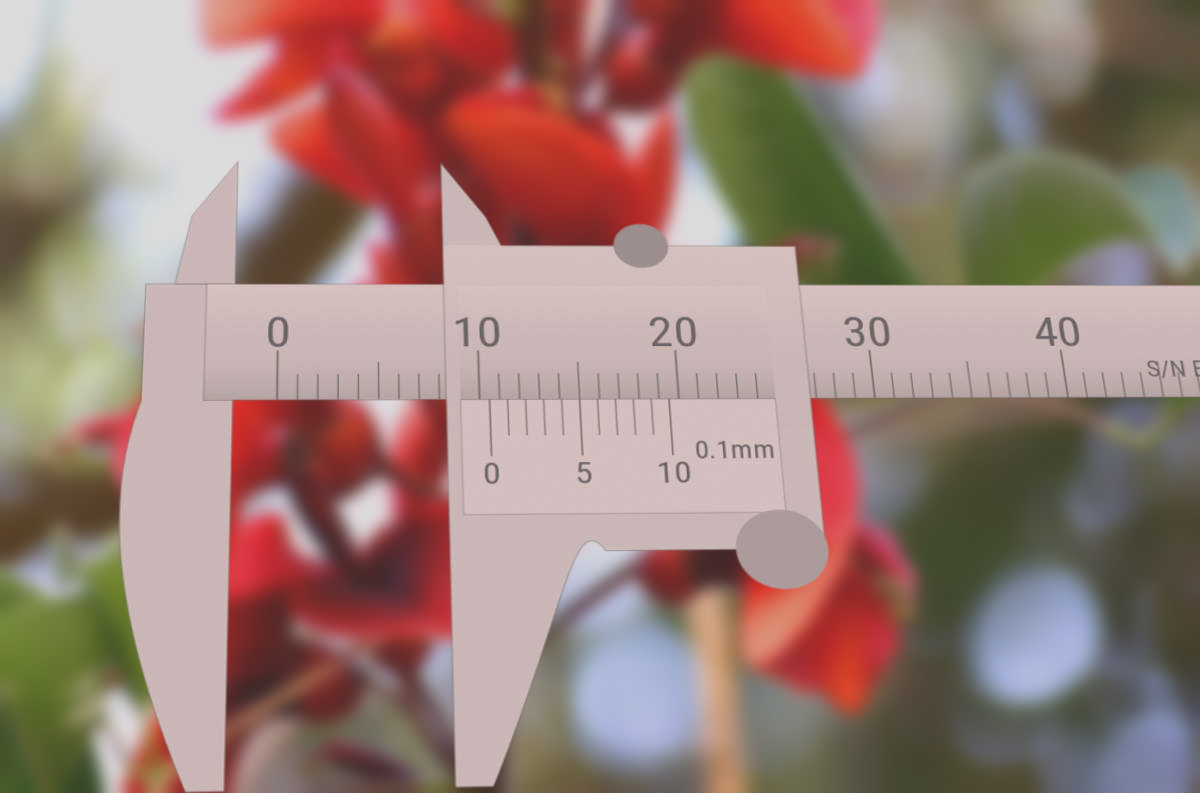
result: 10.5 mm
